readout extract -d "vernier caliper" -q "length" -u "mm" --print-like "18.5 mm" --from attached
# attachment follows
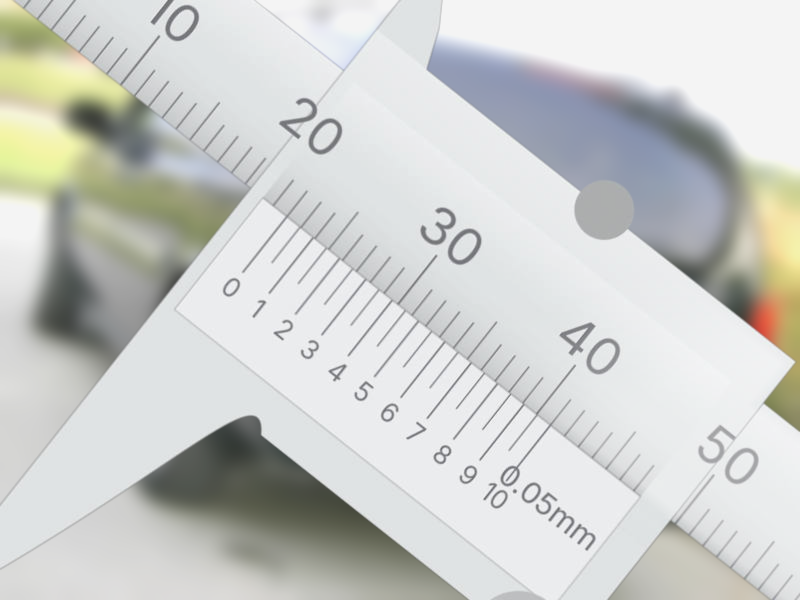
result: 22.0 mm
